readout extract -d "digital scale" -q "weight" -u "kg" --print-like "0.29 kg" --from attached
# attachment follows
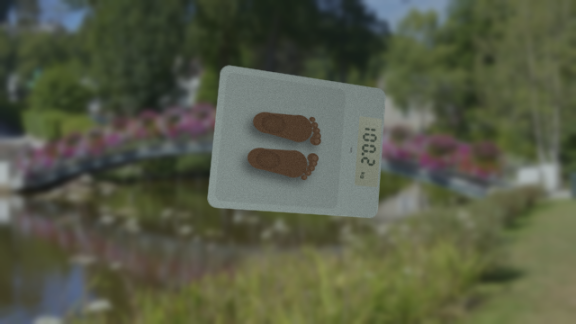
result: 100.2 kg
